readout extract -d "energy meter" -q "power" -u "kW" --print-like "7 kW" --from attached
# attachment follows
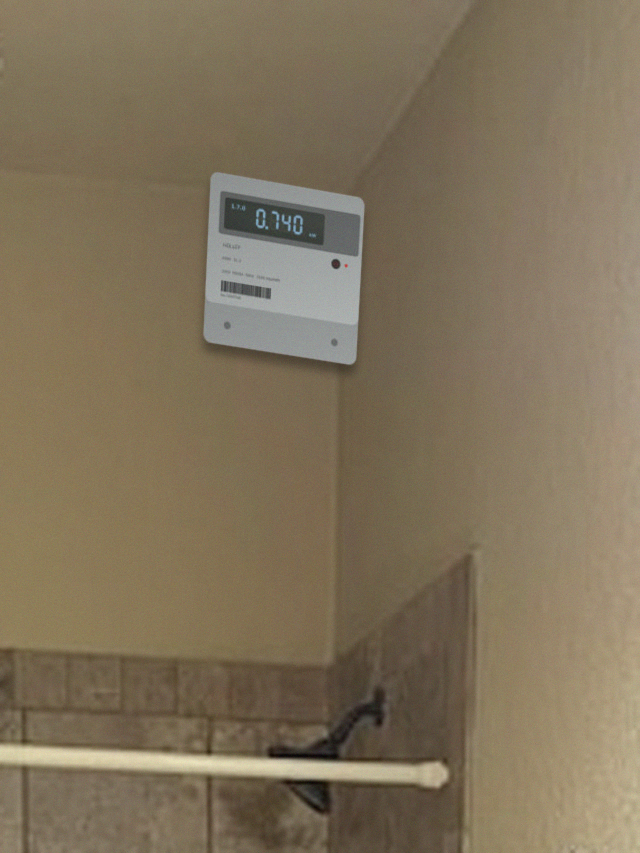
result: 0.740 kW
